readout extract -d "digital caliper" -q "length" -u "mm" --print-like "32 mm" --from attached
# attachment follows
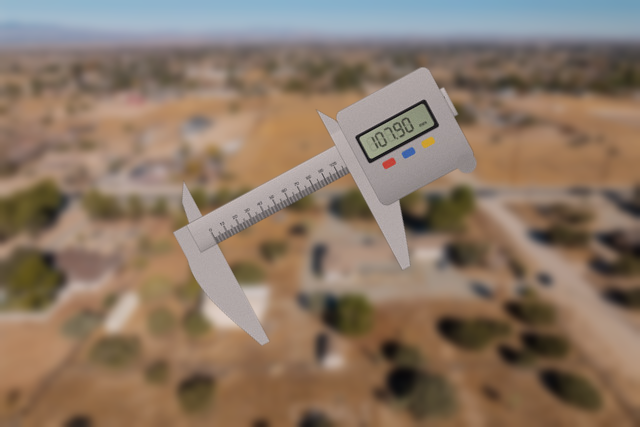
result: 107.90 mm
